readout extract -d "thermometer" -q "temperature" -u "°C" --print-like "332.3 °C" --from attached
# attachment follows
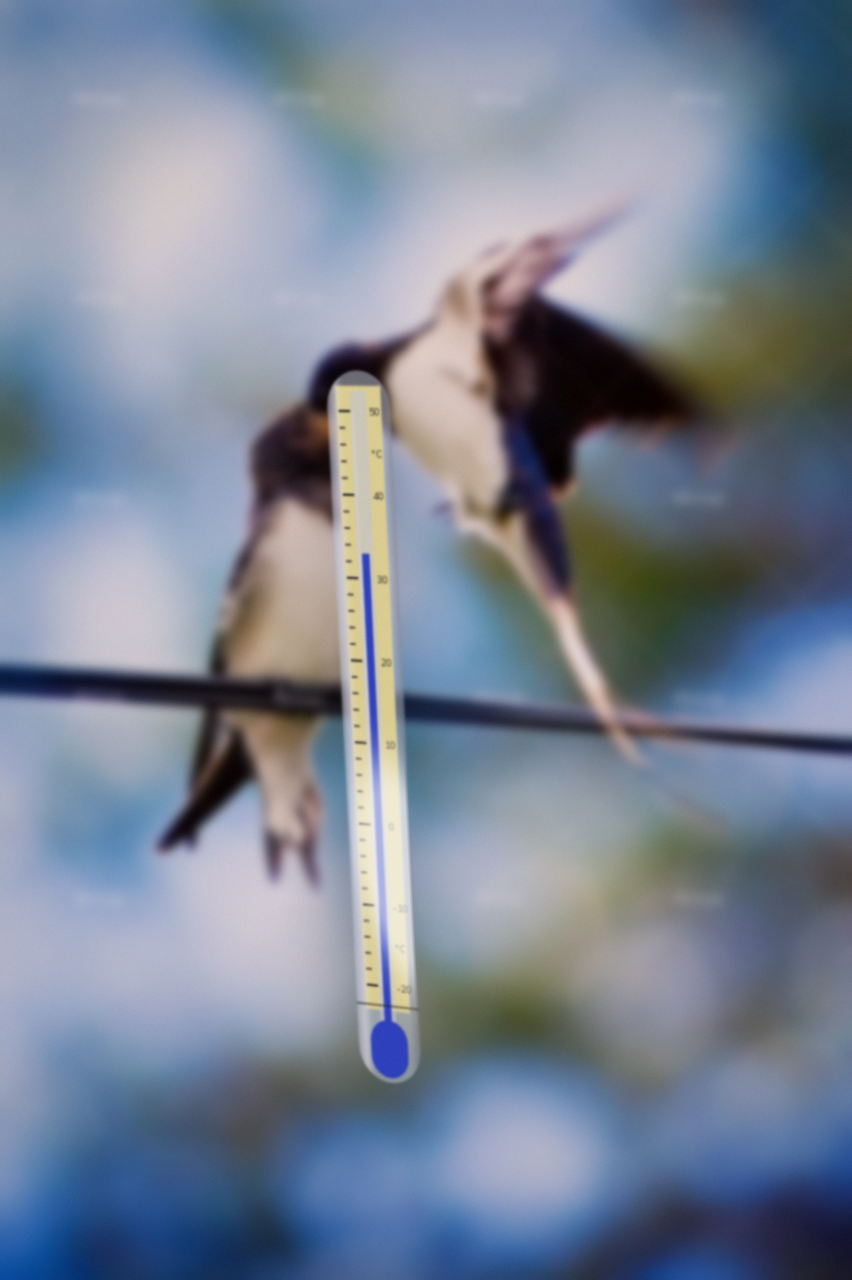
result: 33 °C
